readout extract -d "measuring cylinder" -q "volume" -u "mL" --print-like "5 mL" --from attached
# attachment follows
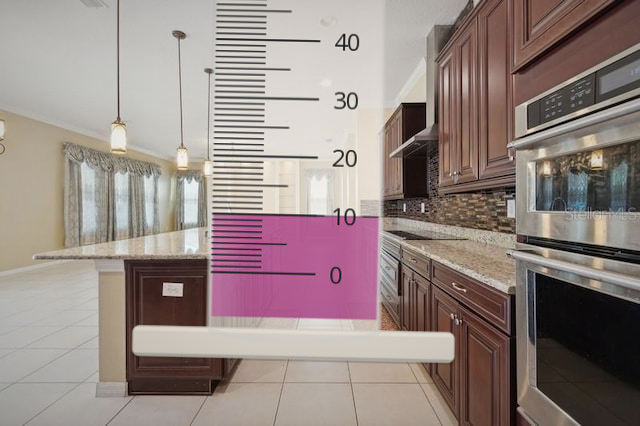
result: 10 mL
